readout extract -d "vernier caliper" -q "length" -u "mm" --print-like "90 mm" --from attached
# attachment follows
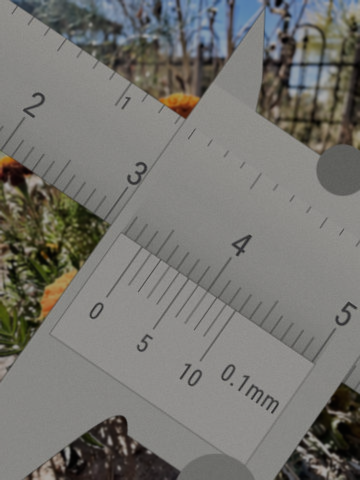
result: 33.7 mm
